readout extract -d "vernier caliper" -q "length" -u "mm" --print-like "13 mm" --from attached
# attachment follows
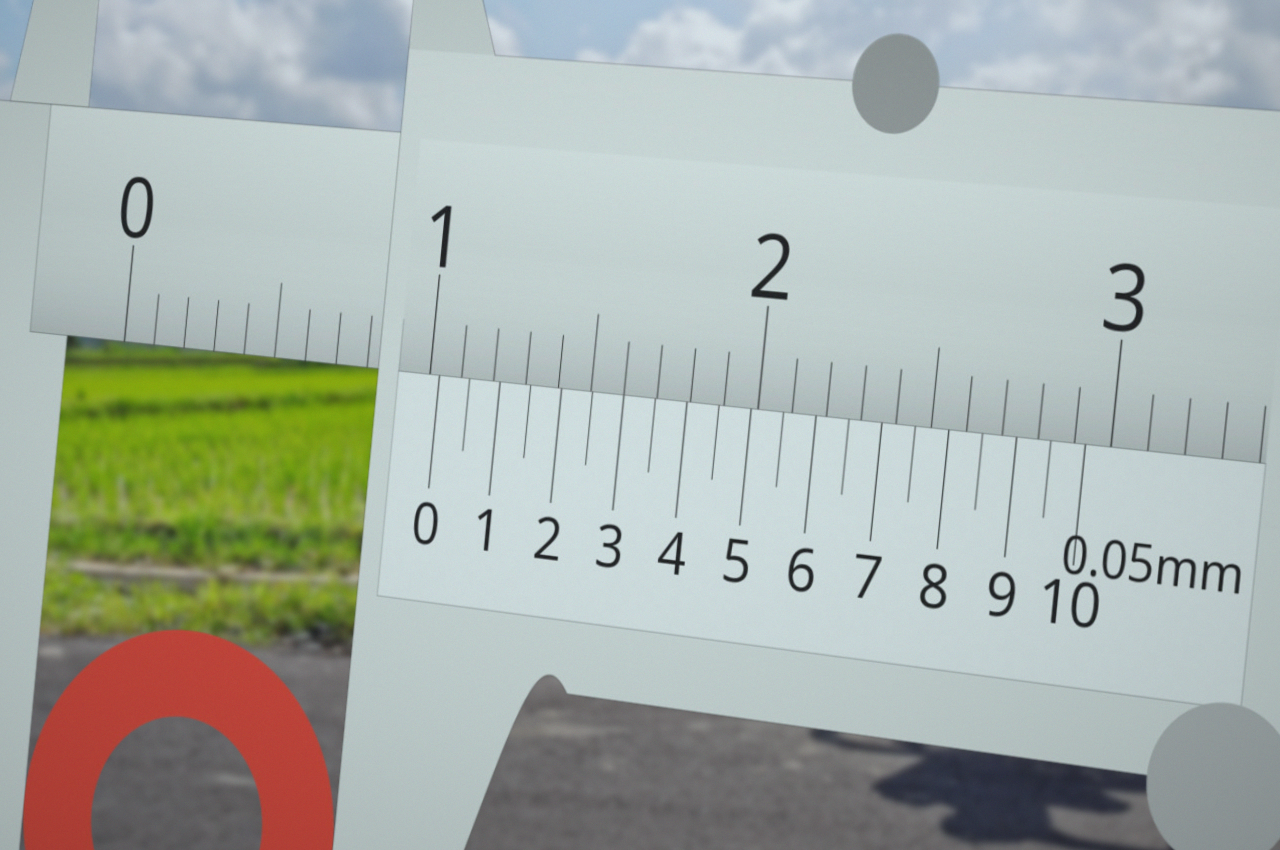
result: 10.30 mm
